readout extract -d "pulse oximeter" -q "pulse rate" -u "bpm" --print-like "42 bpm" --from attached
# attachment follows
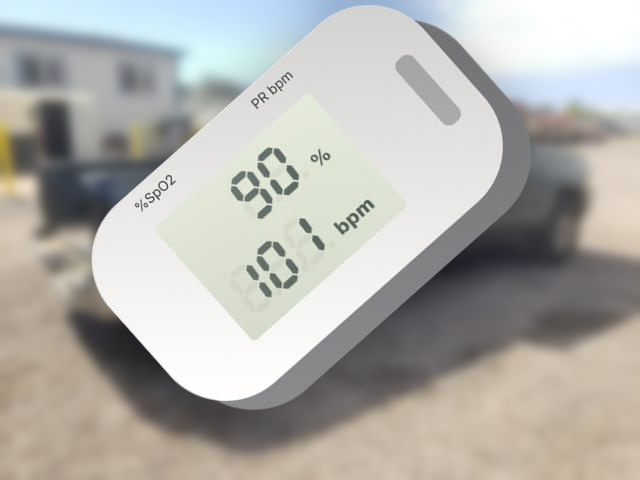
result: 101 bpm
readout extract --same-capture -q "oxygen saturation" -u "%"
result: 90 %
